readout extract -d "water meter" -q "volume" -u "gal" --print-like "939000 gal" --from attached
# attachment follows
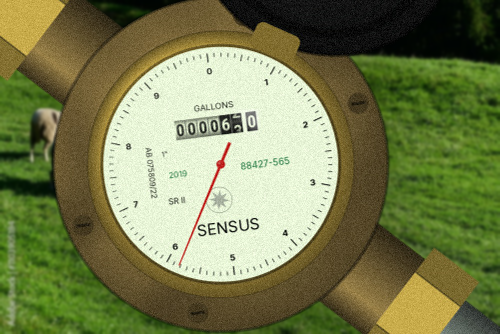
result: 625.8 gal
